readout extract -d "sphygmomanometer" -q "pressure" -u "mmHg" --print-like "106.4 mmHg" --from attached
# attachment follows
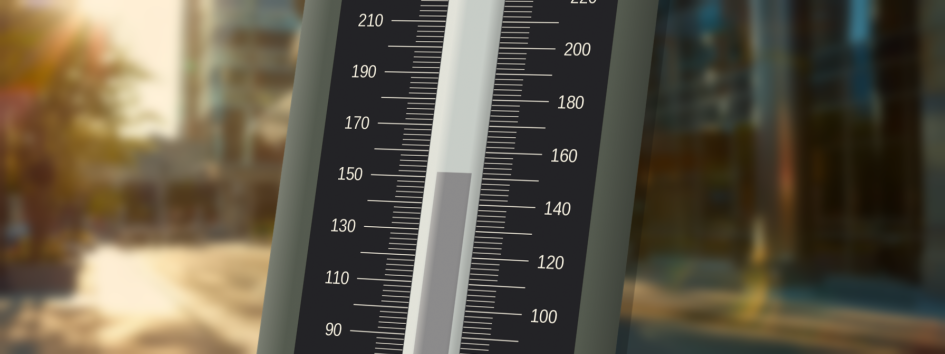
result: 152 mmHg
